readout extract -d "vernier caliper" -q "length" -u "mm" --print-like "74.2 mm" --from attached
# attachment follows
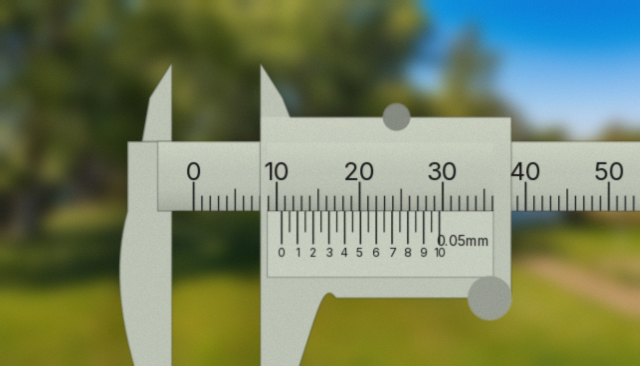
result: 10.6 mm
